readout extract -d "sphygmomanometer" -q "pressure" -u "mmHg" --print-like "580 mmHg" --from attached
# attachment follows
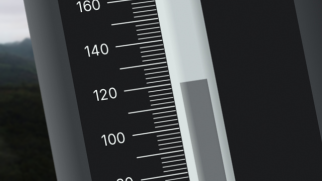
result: 120 mmHg
